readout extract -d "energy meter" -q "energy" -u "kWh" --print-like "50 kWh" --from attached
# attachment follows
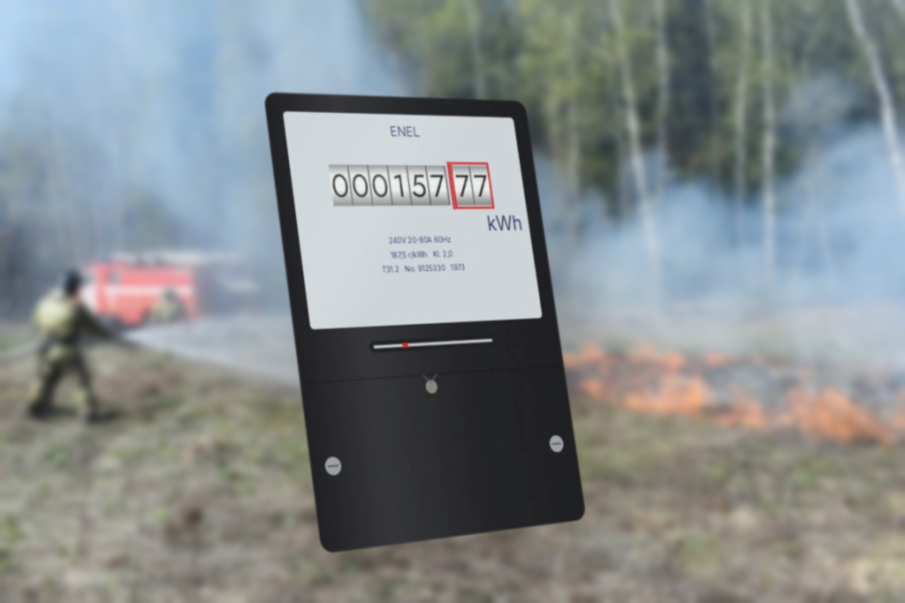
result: 157.77 kWh
